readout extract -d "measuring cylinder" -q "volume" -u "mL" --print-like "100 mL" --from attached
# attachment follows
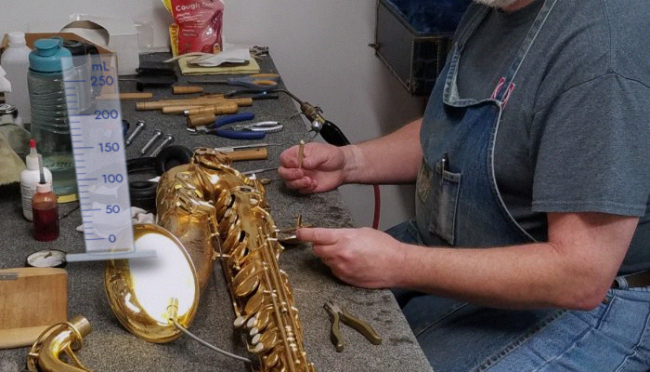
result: 200 mL
